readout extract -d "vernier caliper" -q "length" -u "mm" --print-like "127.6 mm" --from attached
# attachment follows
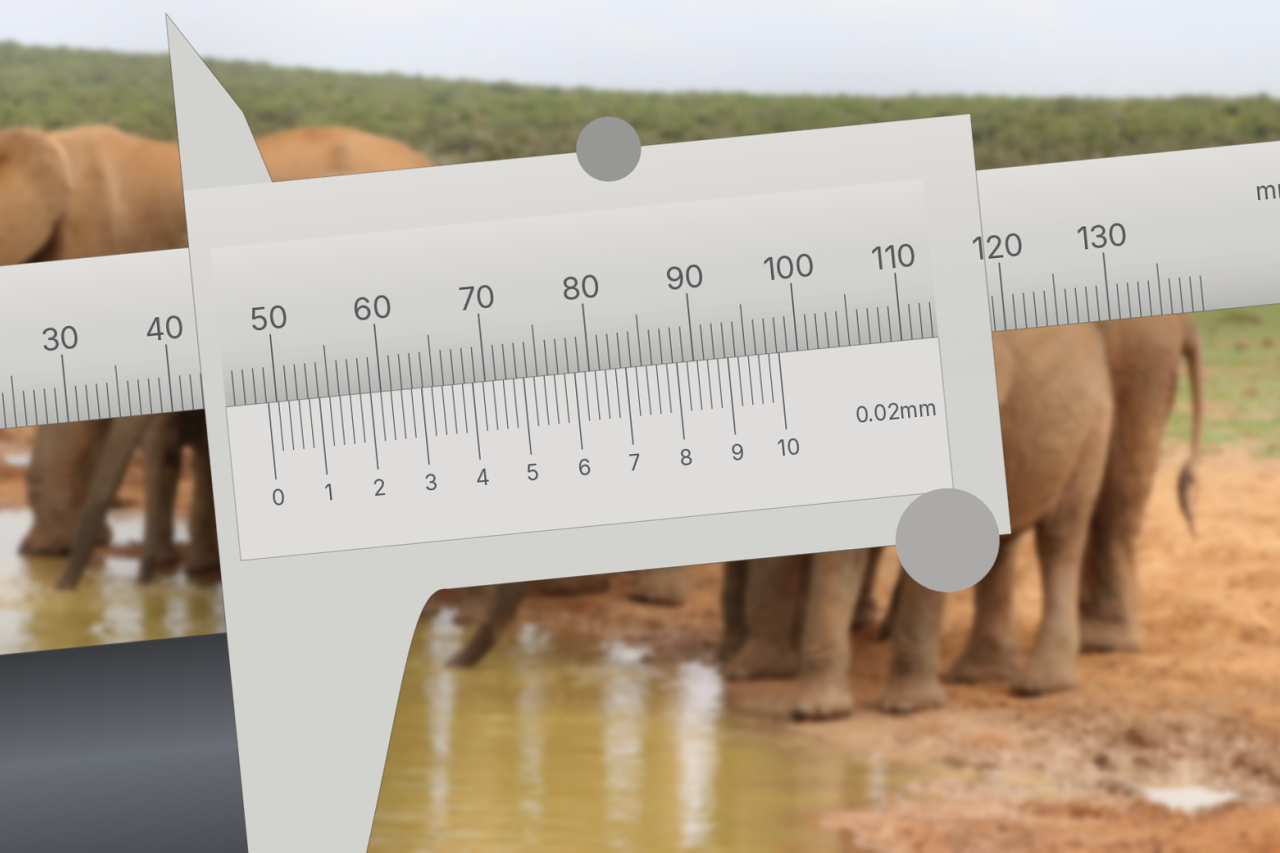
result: 49.2 mm
